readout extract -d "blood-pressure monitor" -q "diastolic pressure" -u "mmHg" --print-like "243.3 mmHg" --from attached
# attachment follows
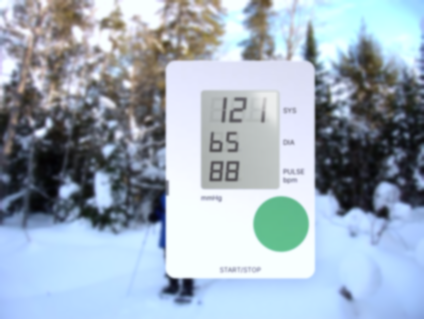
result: 65 mmHg
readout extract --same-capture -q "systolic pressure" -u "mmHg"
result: 121 mmHg
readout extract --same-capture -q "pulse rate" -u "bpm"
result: 88 bpm
